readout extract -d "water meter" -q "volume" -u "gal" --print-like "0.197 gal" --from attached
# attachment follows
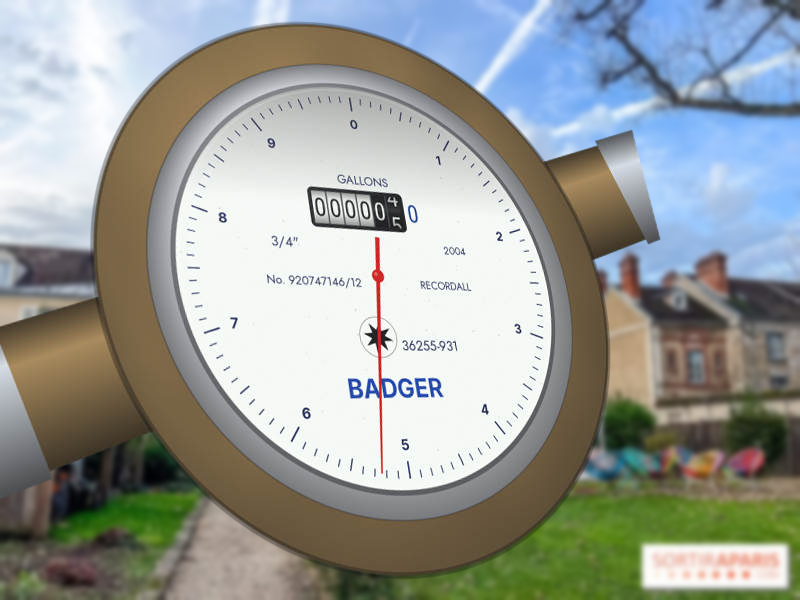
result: 45.2 gal
